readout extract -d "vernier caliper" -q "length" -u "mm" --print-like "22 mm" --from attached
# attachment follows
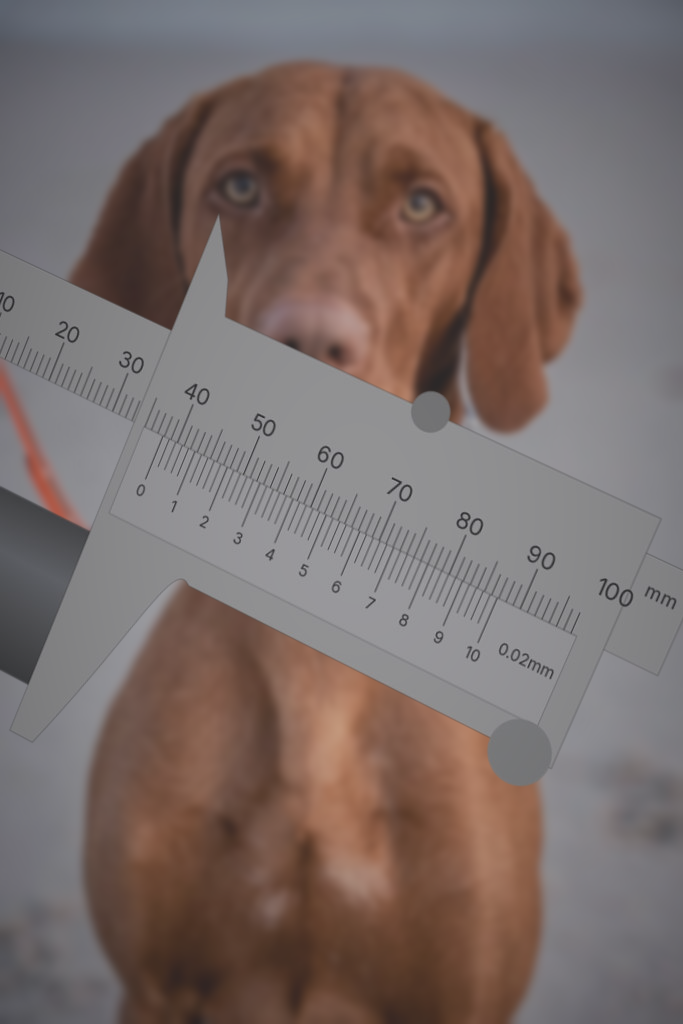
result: 37.8 mm
